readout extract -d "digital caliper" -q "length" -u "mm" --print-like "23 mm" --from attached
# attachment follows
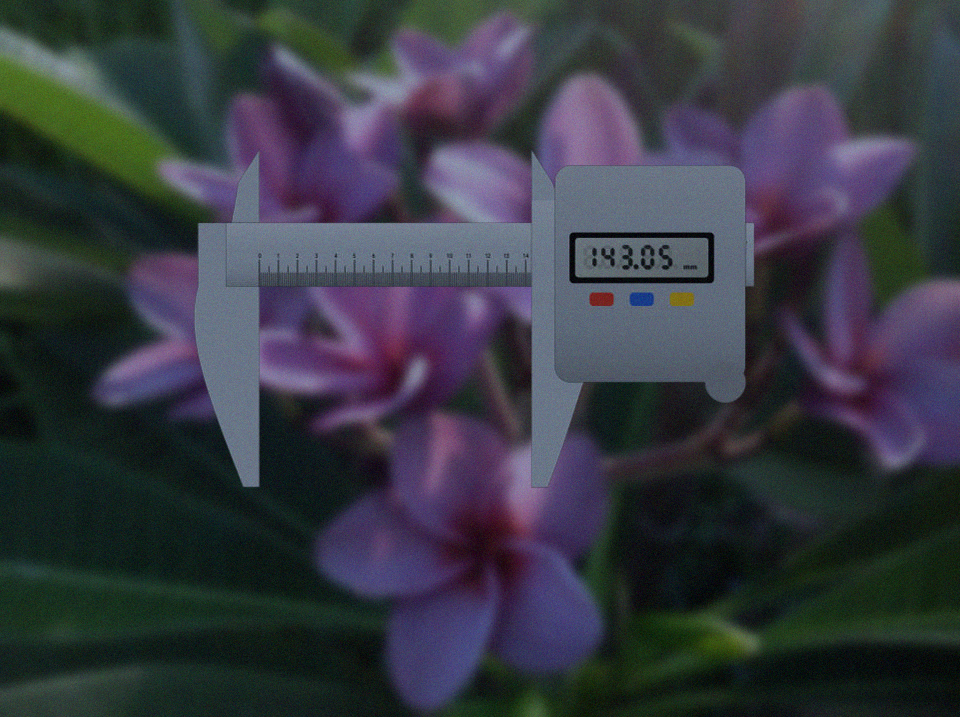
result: 143.05 mm
